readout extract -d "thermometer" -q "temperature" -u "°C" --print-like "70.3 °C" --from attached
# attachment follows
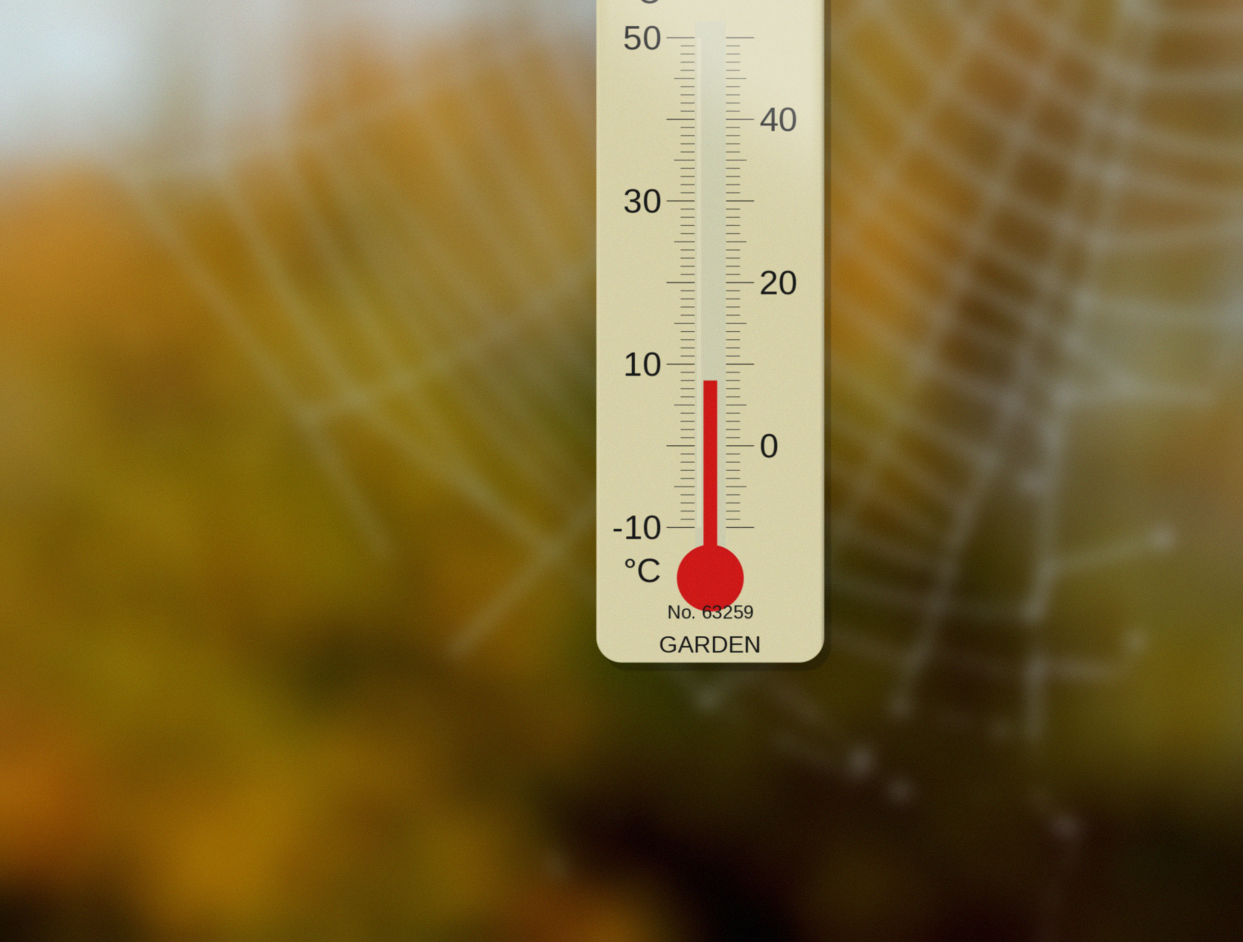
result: 8 °C
